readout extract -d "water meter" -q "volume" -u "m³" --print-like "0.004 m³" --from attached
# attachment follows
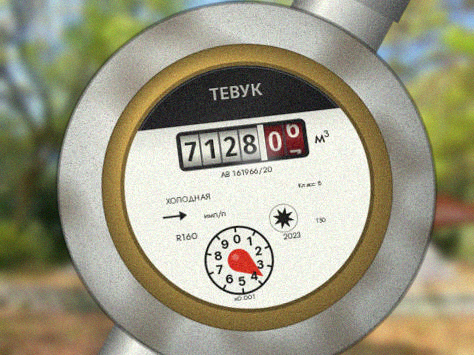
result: 7128.063 m³
